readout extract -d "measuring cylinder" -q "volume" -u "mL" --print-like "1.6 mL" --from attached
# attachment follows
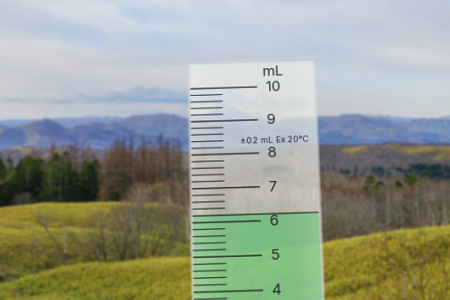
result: 6.2 mL
